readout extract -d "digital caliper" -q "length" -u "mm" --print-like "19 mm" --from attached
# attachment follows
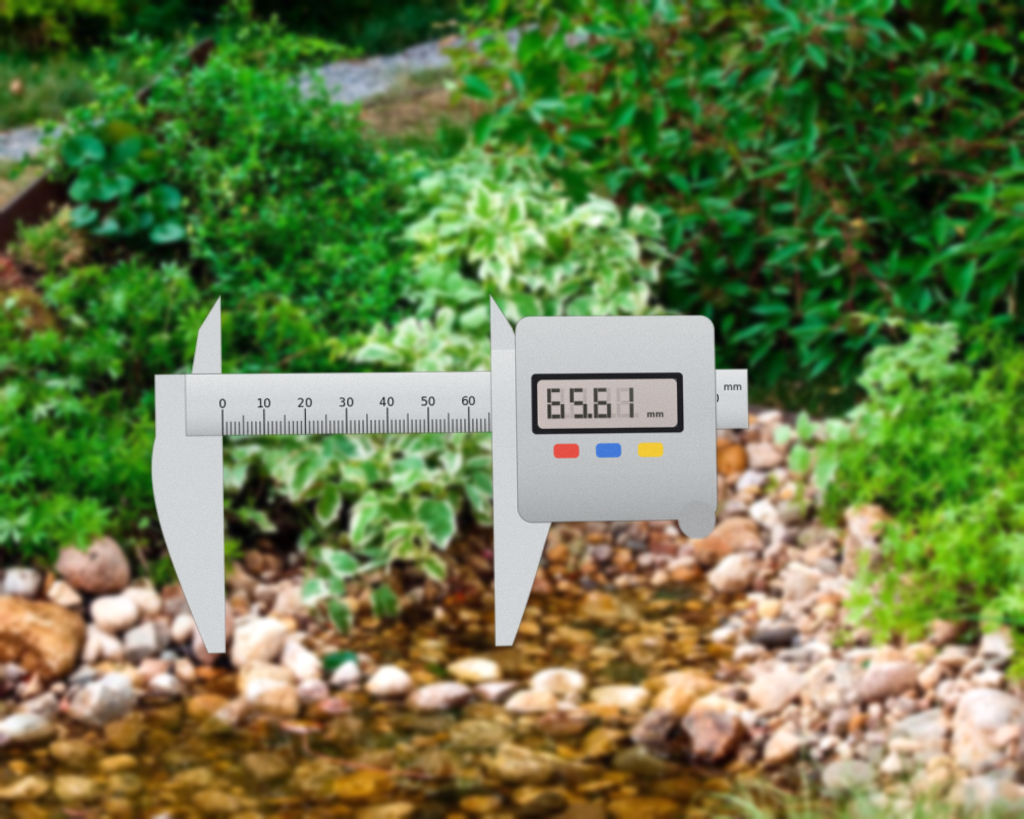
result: 65.61 mm
